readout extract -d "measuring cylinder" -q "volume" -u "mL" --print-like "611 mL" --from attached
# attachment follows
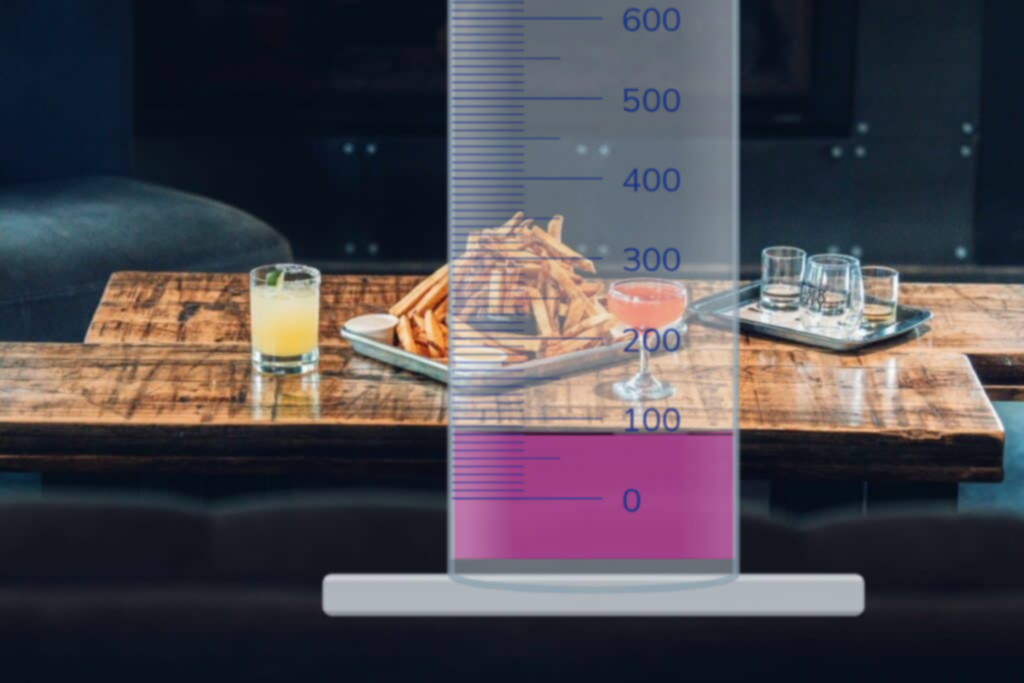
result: 80 mL
